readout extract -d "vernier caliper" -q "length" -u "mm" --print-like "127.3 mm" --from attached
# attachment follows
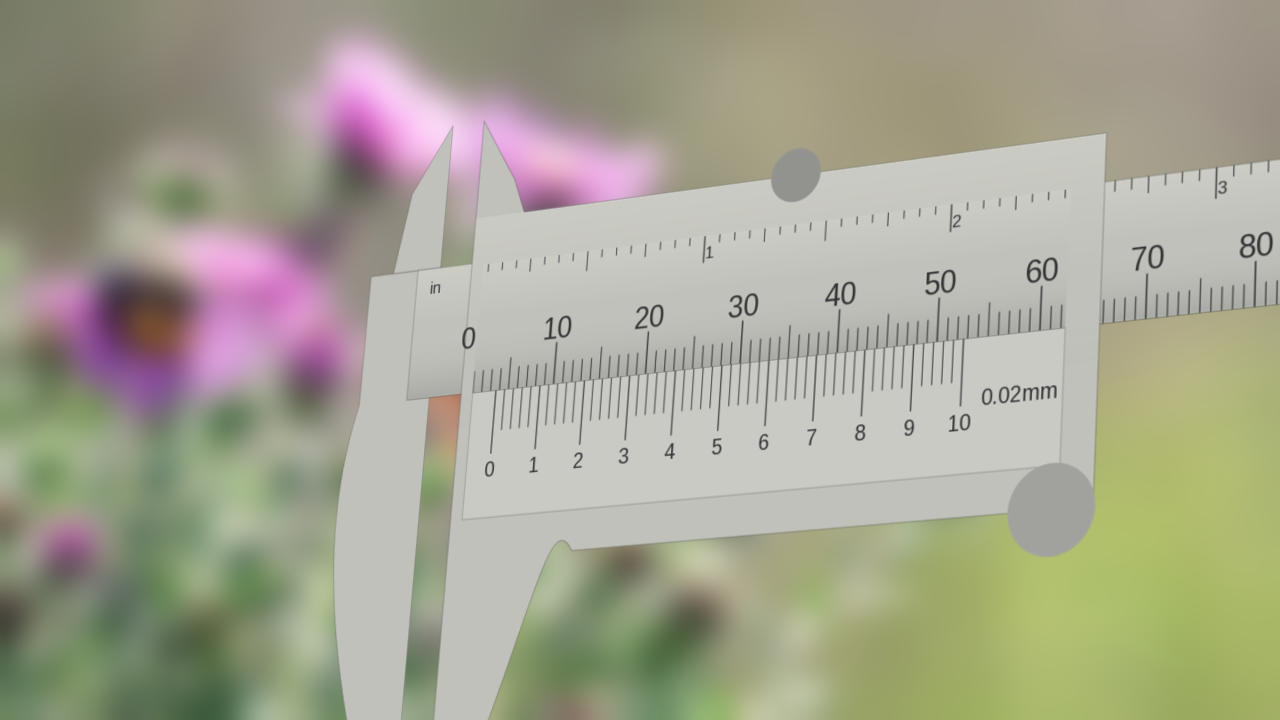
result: 3.6 mm
